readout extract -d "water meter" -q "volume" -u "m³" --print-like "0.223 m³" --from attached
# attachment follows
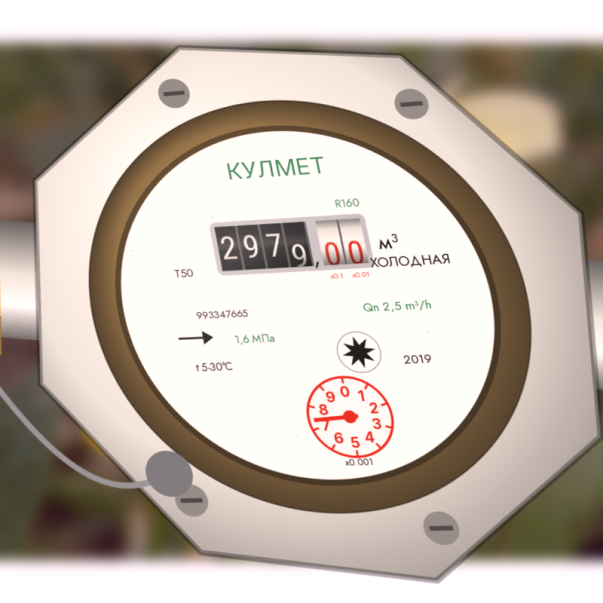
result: 2978.997 m³
